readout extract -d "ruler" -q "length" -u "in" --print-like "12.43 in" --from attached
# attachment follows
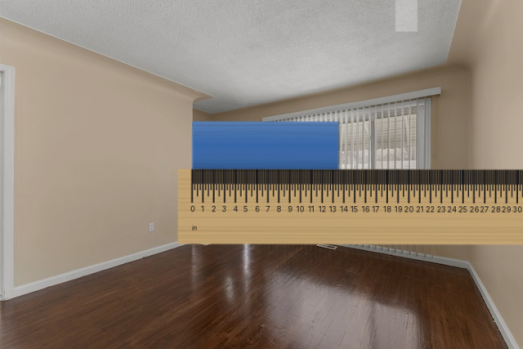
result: 13.5 in
